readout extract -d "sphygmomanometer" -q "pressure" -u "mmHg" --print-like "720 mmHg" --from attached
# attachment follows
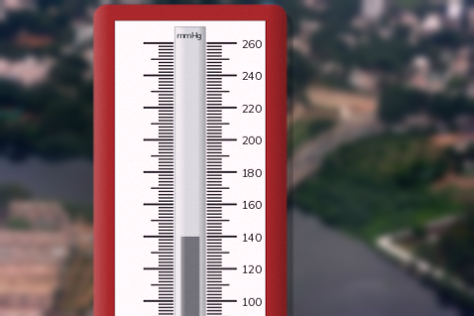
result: 140 mmHg
